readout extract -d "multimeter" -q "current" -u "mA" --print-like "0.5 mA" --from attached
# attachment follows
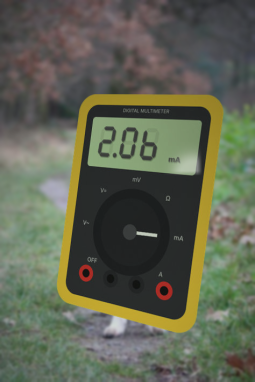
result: 2.06 mA
